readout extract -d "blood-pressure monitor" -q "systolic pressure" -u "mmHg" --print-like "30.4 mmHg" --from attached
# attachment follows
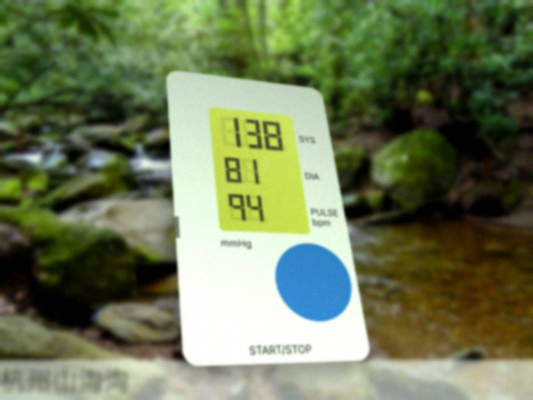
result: 138 mmHg
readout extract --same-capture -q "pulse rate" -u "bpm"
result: 94 bpm
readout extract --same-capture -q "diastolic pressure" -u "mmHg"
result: 81 mmHg
